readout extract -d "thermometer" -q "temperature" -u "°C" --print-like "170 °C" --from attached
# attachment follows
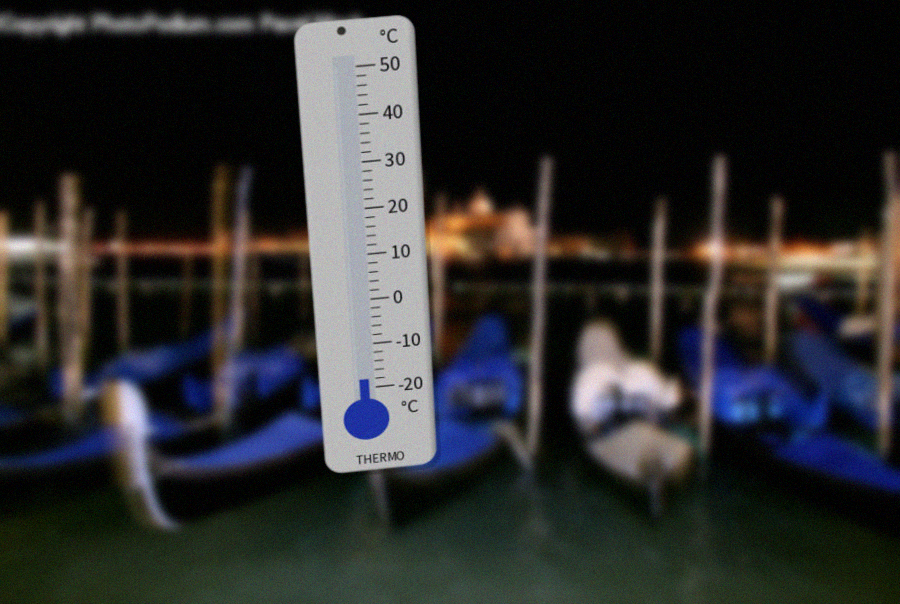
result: -18 °C
